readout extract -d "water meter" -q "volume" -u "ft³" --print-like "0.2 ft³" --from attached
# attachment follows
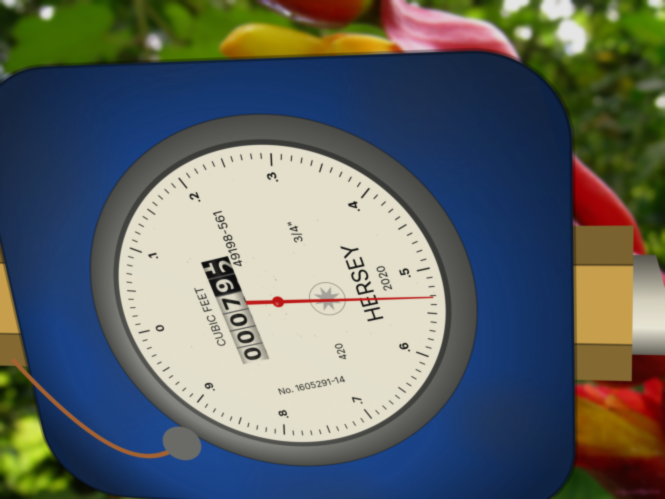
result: 791.53 ft³
